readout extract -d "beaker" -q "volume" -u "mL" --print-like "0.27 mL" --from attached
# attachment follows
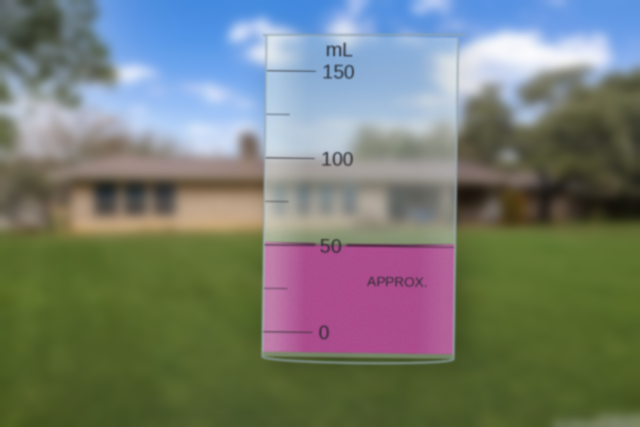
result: 50 mL
